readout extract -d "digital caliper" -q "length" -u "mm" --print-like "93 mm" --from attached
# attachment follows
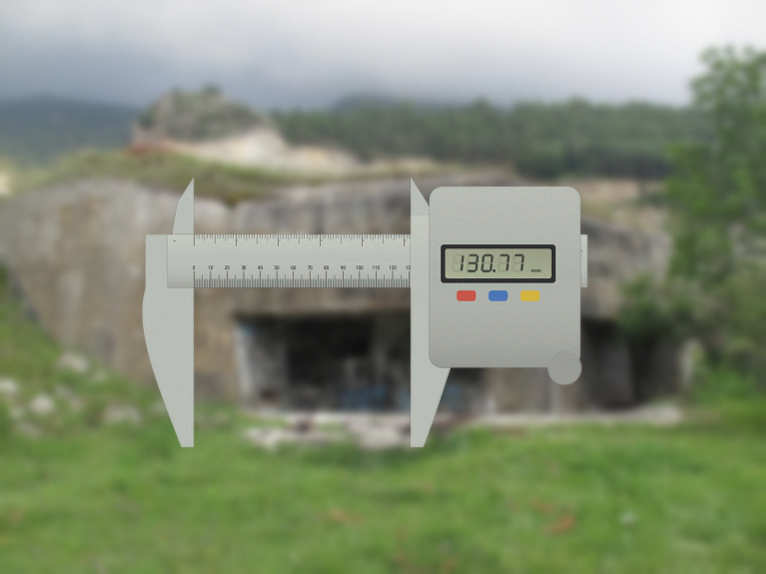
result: 130.77 mm
